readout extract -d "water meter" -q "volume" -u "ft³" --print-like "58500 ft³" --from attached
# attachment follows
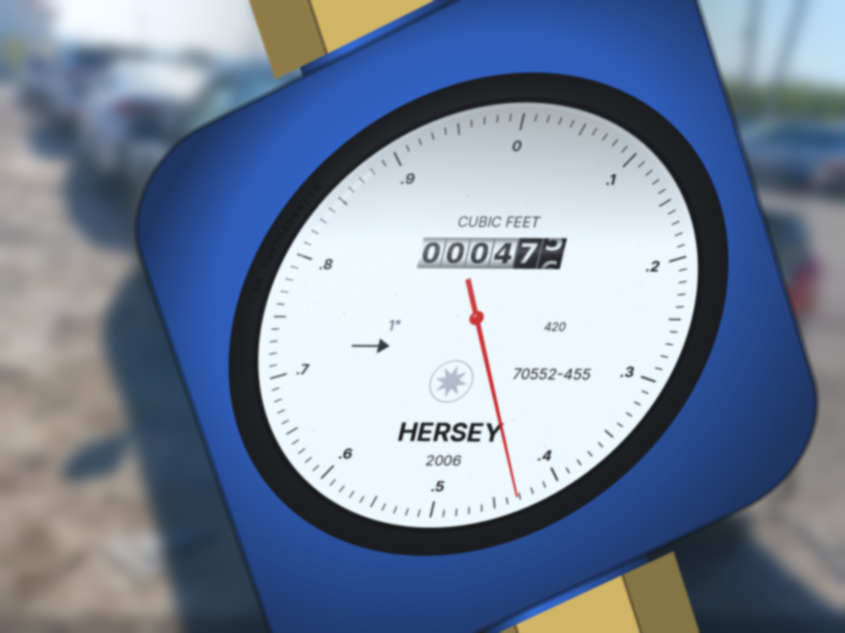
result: 475.43 ft³
